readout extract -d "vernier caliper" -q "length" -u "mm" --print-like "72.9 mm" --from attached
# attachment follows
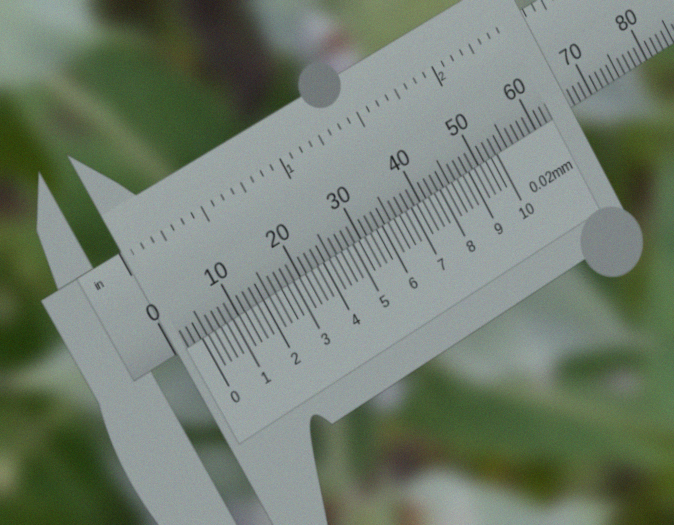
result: 4.2 mm
